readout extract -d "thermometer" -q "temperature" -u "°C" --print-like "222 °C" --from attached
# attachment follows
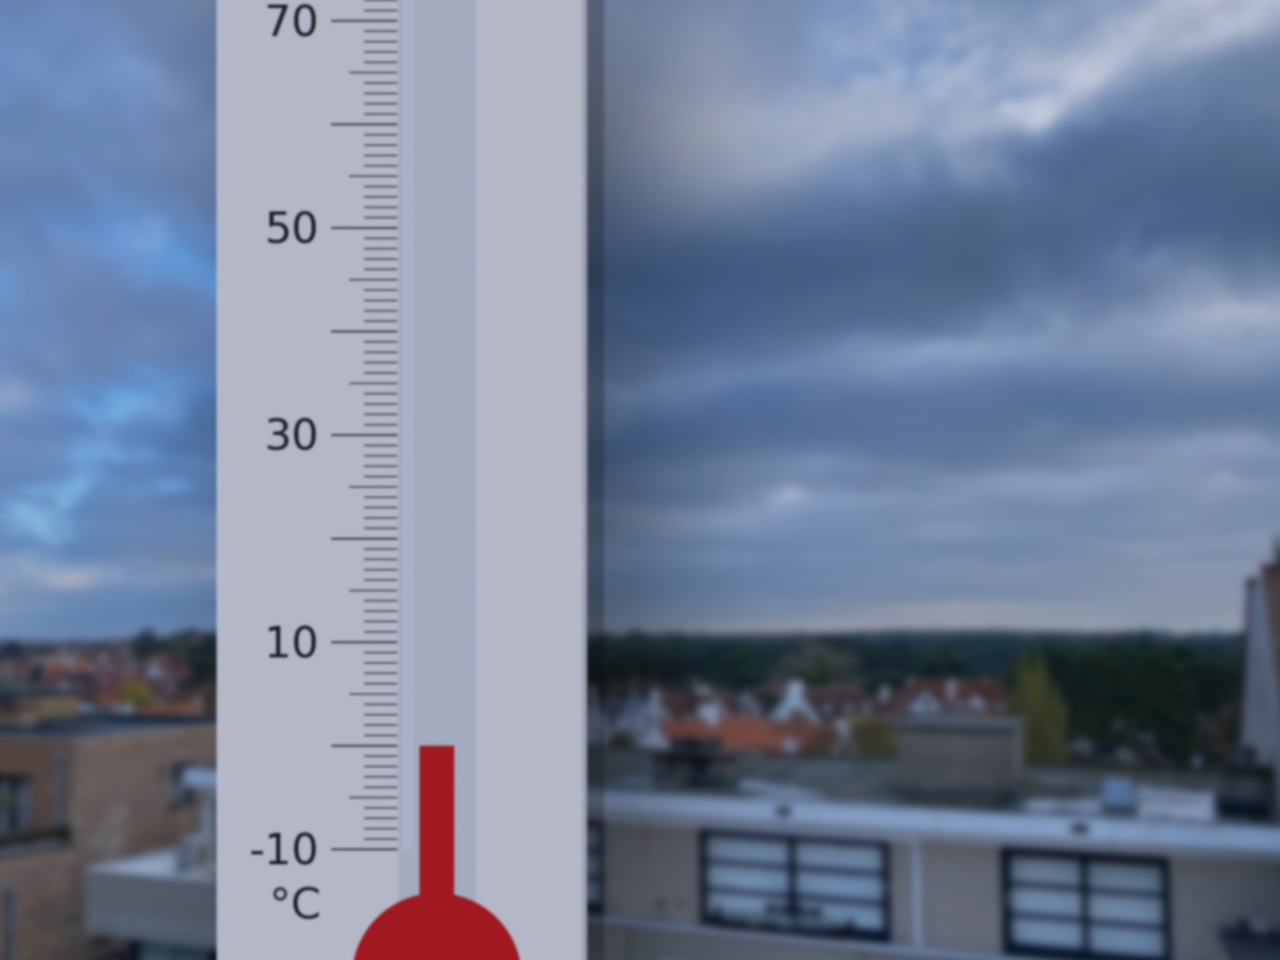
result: 0 °C
